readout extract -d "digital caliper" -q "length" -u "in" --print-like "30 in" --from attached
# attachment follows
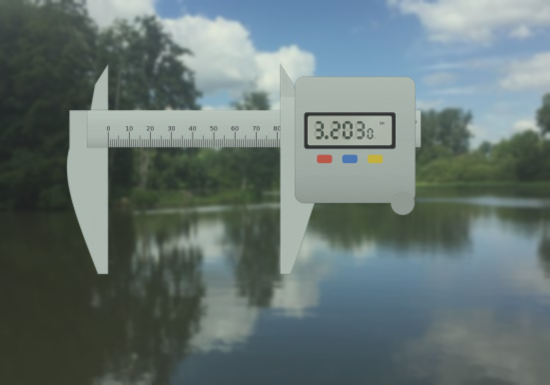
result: 3.2030 in
